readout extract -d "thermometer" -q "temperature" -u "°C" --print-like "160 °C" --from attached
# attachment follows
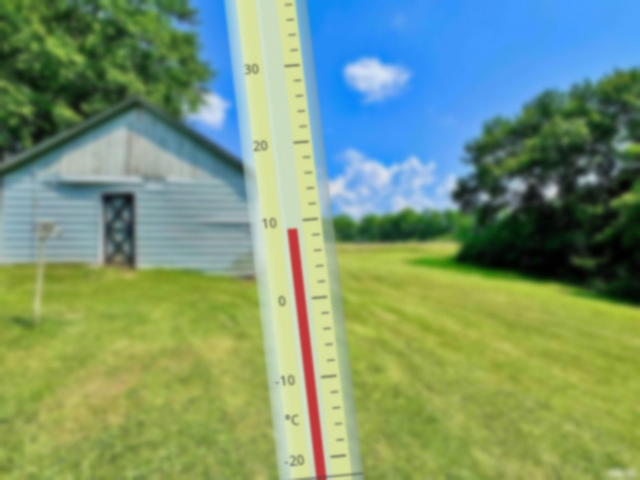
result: 9 °C
